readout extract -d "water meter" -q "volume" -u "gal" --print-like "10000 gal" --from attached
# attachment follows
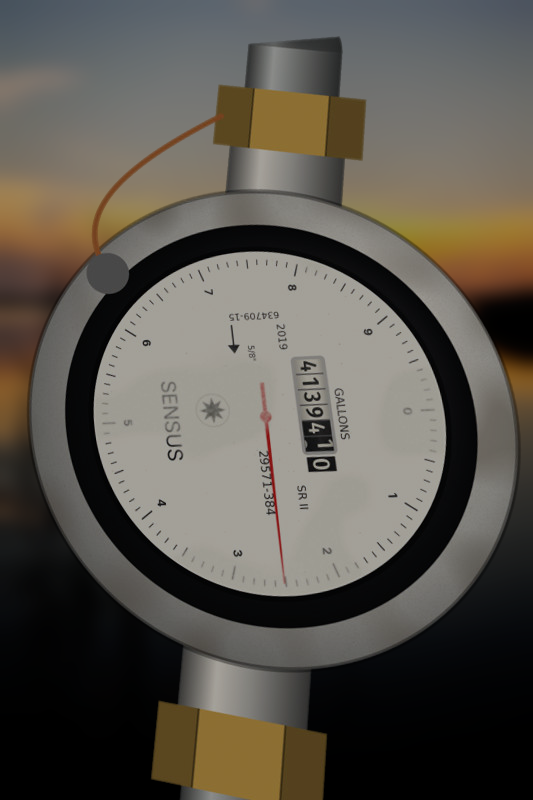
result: 4139412.5 gal
